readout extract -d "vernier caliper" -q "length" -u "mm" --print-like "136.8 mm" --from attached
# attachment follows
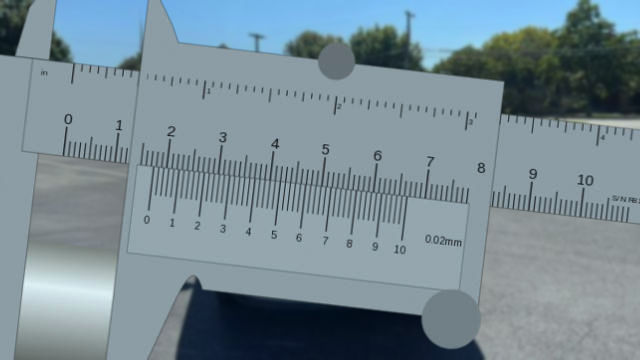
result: 17.5 mm
